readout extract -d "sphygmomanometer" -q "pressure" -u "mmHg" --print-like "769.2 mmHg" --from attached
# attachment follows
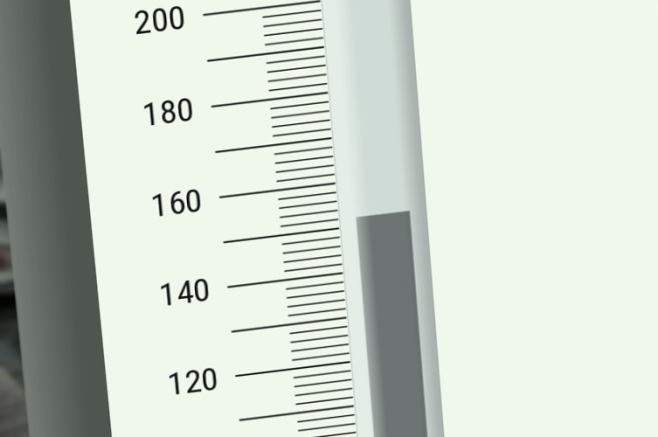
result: 152 mmHg
